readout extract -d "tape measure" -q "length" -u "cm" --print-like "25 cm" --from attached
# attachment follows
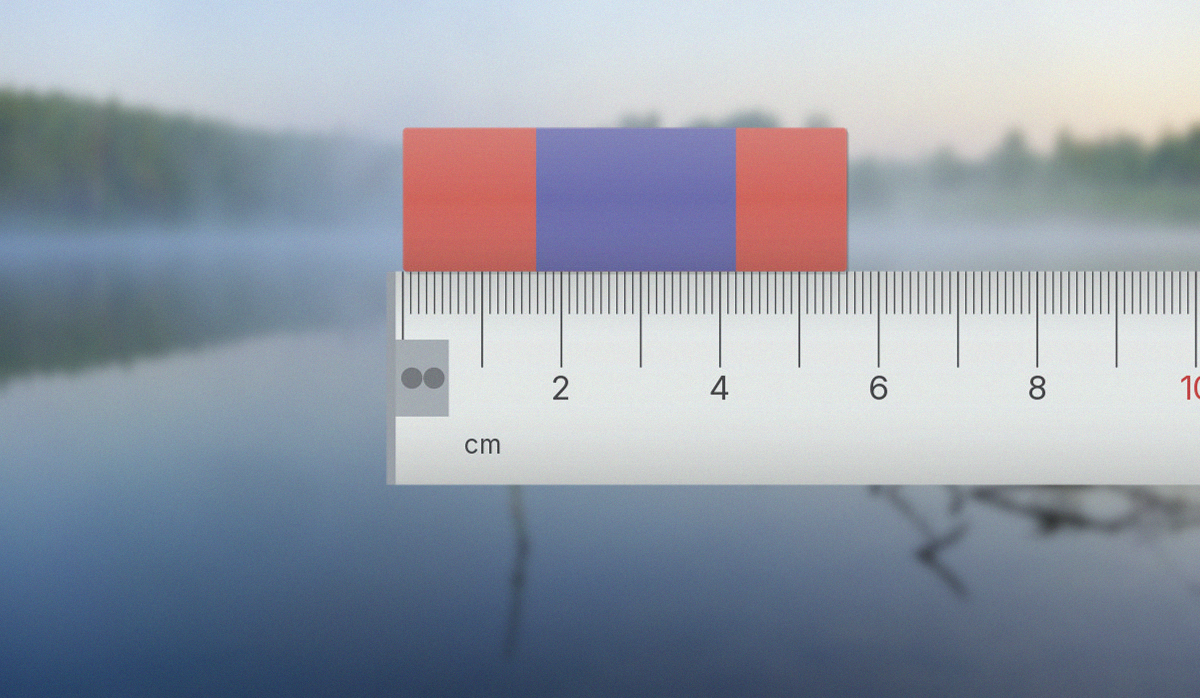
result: 5.6 cm
